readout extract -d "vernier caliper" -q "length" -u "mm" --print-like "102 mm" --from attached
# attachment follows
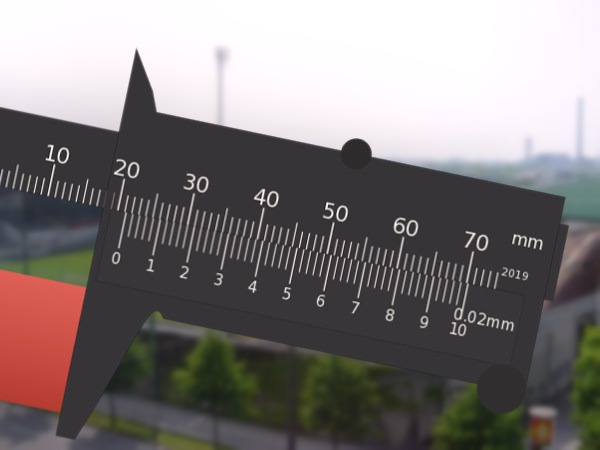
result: 21.2 mm
